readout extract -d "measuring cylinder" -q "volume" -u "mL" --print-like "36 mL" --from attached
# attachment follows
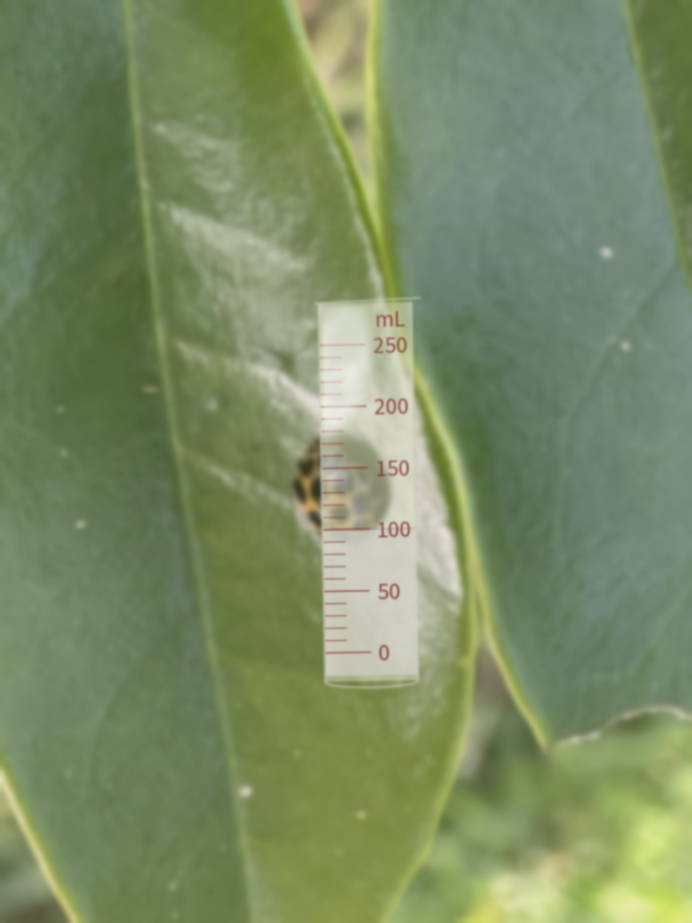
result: 100 mL
